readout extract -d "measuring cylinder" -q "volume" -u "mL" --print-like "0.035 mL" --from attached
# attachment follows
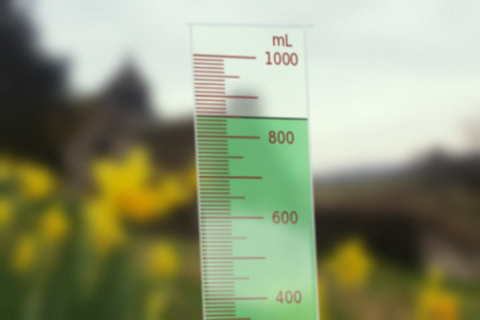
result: 850 mL
